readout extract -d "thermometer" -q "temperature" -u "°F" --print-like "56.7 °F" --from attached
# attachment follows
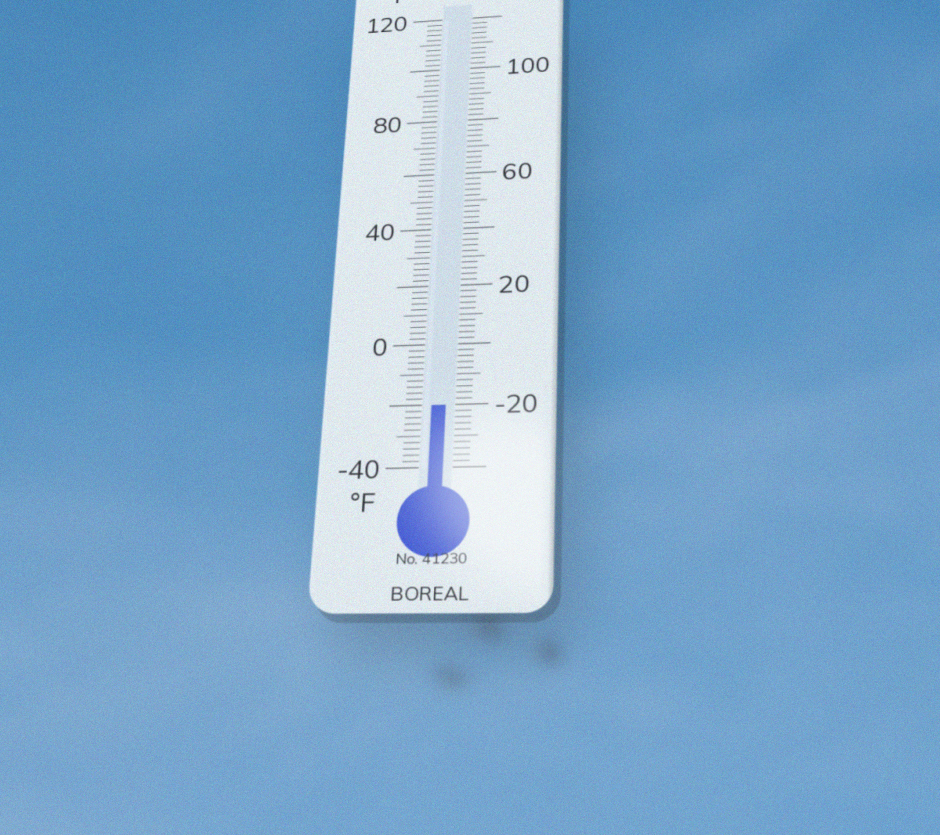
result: -20 °F
